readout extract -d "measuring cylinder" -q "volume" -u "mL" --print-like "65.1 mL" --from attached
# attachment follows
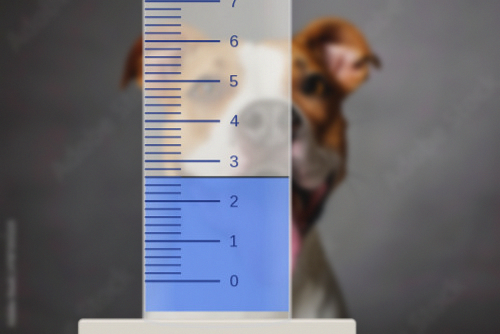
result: 2.6 mL
